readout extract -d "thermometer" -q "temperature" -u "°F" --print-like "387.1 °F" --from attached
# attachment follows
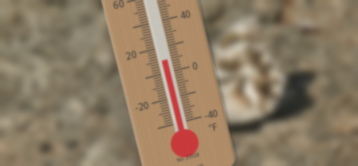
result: 10 °F
